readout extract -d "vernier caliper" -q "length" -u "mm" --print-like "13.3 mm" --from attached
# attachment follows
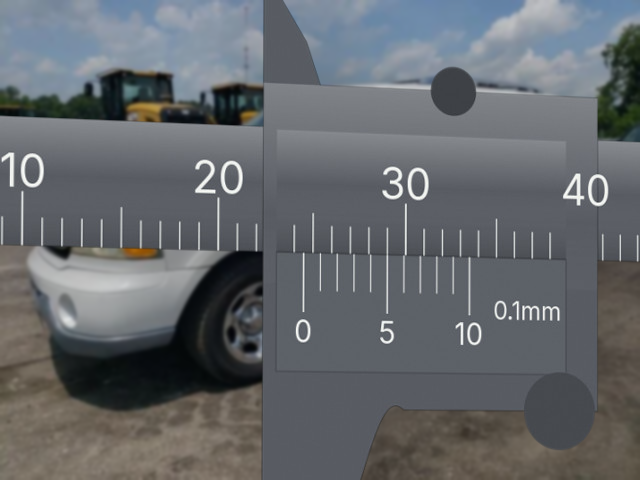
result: 24.5 mm
